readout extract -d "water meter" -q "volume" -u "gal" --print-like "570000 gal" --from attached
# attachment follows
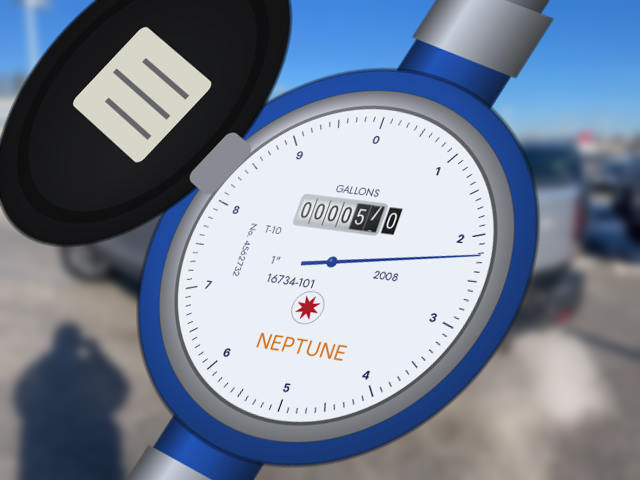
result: 572.2 gal
